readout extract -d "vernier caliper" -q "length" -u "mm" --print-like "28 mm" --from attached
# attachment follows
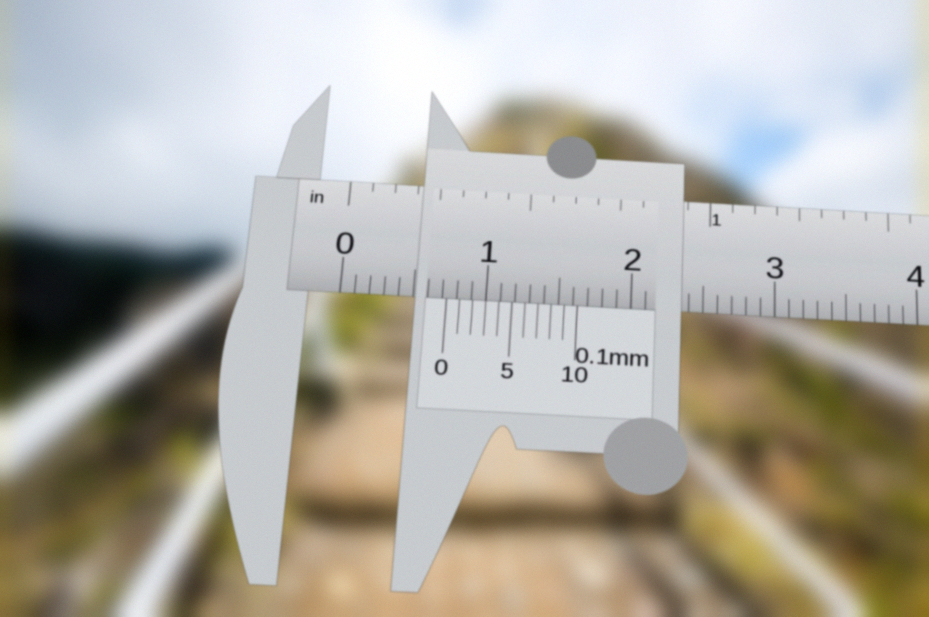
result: 7.3 mm
